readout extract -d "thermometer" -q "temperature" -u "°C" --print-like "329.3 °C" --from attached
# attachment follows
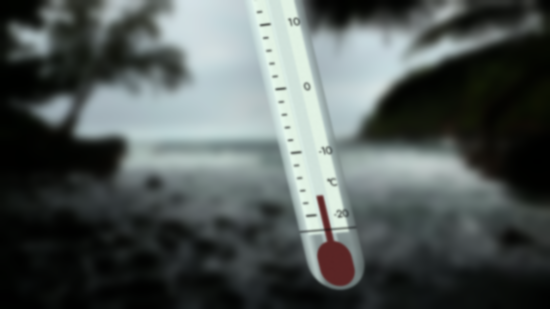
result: -17 °C
